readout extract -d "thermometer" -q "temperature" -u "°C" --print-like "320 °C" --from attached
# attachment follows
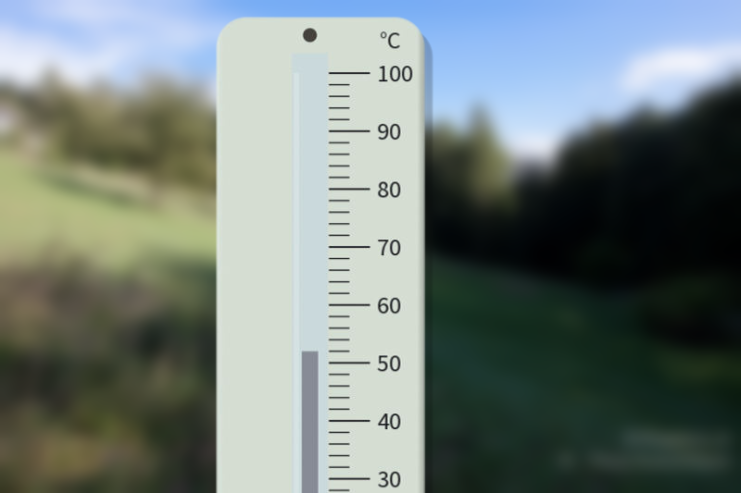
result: 52 °C
